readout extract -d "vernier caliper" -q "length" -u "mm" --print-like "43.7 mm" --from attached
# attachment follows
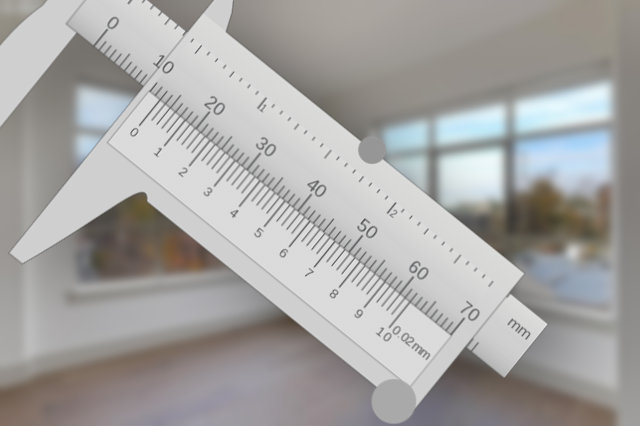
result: 13.0 mm
